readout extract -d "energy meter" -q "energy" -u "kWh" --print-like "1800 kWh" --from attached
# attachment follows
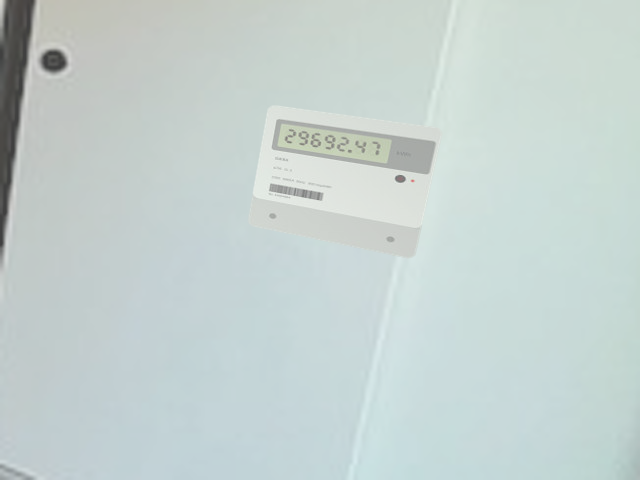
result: 29692.47 kWh
